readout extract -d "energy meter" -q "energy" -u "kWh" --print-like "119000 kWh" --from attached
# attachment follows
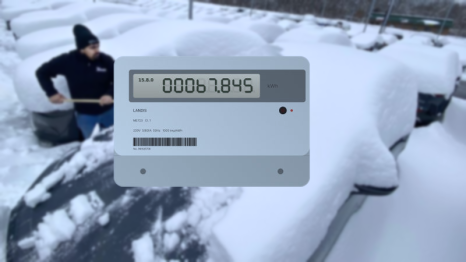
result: 67.845 kWh
